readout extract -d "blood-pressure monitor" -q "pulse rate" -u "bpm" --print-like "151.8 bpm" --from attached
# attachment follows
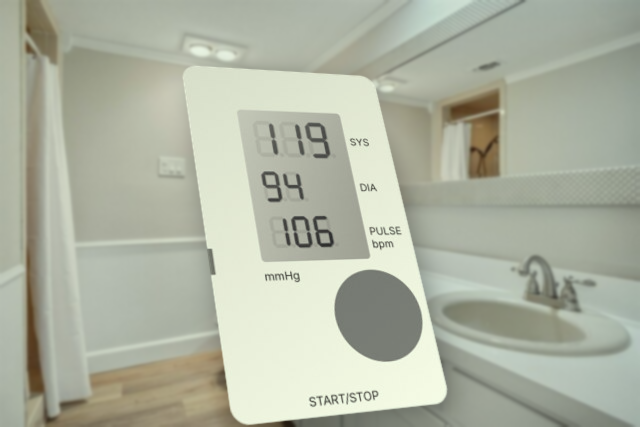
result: 106 bpm
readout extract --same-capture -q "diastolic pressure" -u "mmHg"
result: 94 mmHg
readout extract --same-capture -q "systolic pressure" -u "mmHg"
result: 119 mmHg
